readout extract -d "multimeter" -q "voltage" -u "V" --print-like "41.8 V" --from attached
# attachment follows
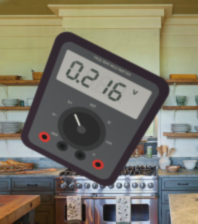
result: 0.216 V
